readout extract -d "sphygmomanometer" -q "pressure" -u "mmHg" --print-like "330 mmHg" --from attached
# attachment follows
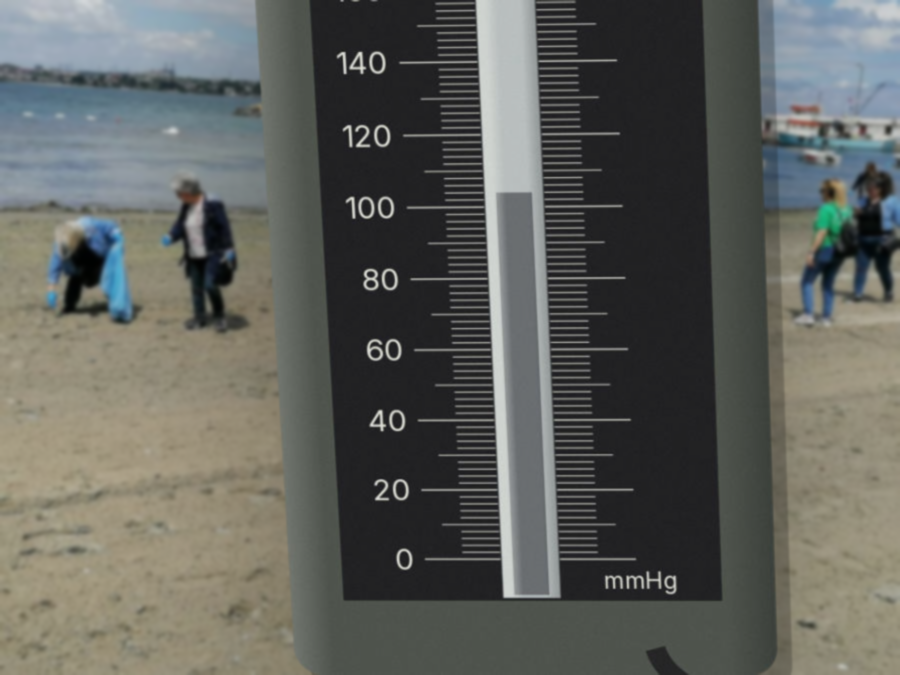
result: 104 mmHg
